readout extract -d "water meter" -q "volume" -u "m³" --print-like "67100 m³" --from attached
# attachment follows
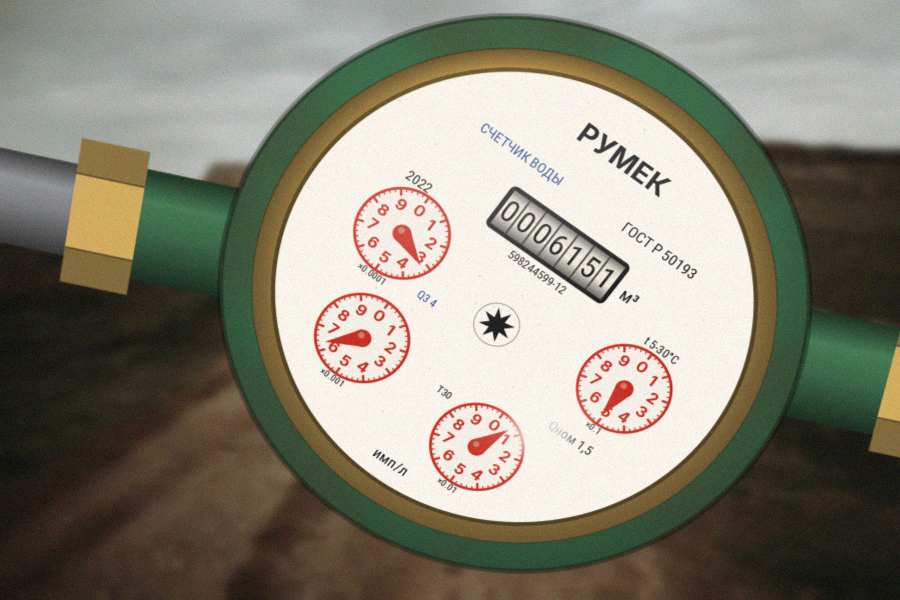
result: 6151.5063 m³
